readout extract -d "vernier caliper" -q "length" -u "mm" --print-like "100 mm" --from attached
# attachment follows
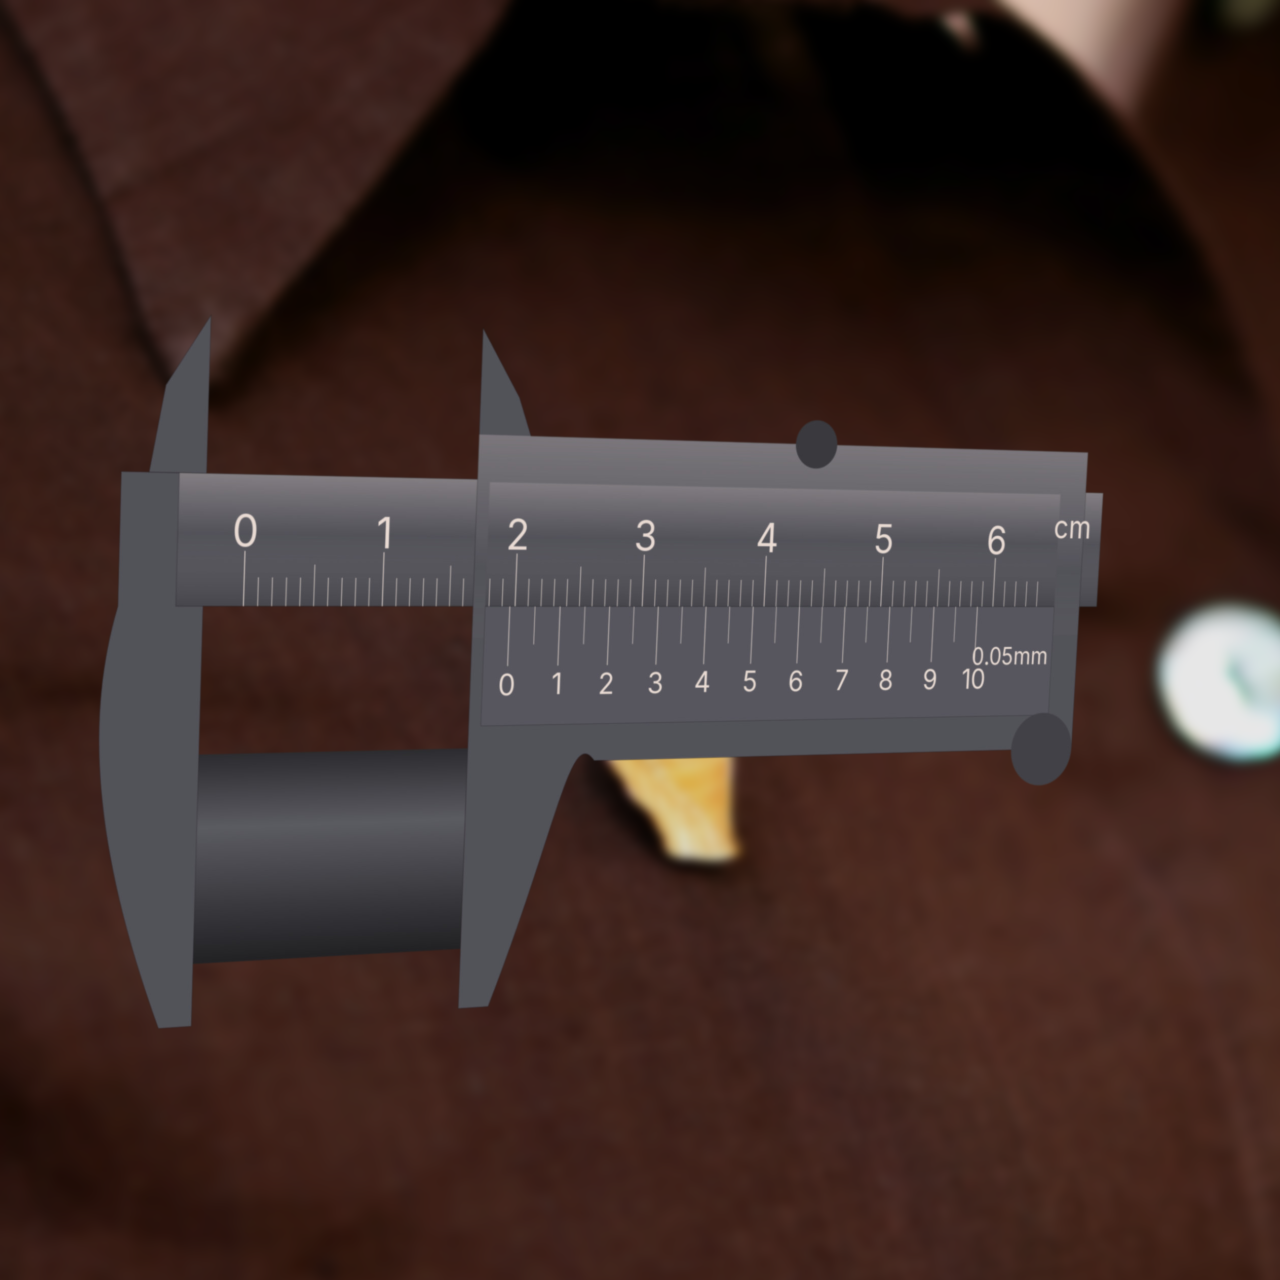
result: 19.6 mm
